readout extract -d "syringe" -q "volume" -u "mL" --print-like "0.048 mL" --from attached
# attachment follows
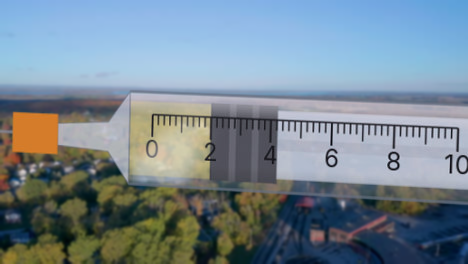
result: 2 mL
